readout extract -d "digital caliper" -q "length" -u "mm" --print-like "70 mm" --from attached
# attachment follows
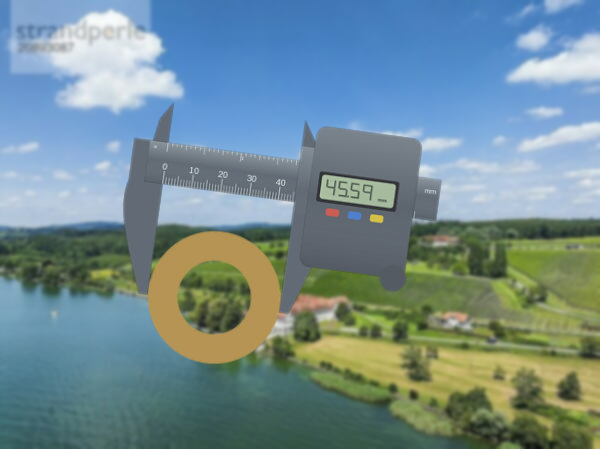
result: 45.59 mm
